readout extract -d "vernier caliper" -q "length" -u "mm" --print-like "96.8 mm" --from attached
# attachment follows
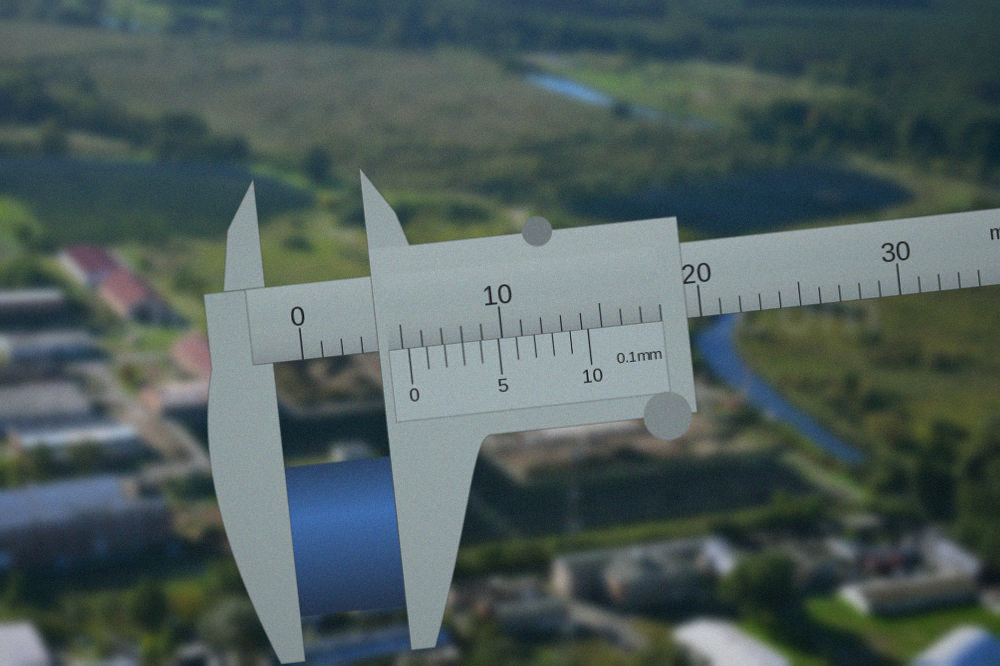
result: 5.3 mm
